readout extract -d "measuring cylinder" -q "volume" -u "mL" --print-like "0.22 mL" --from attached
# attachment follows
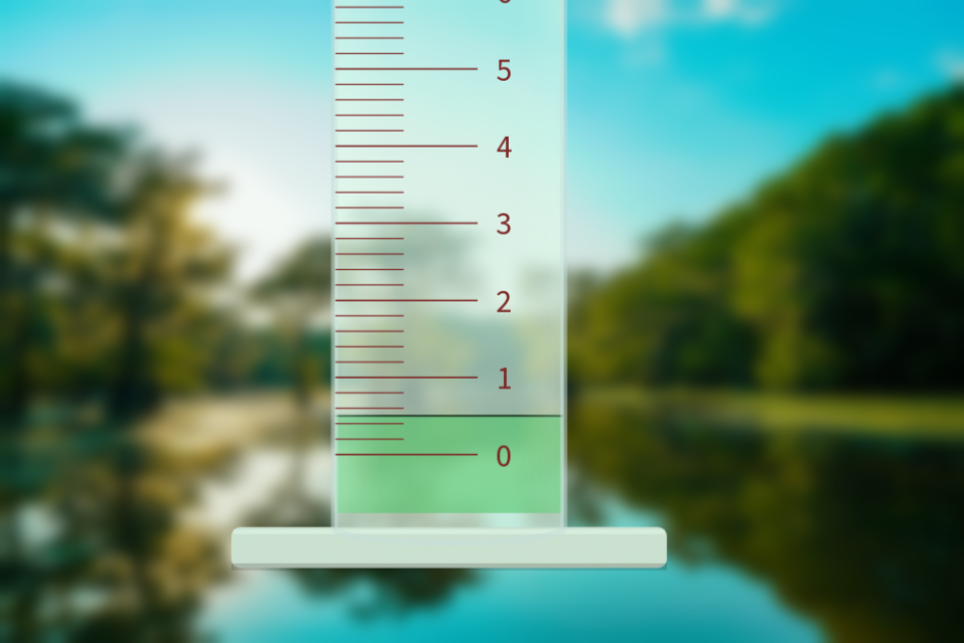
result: 0.5 mL
